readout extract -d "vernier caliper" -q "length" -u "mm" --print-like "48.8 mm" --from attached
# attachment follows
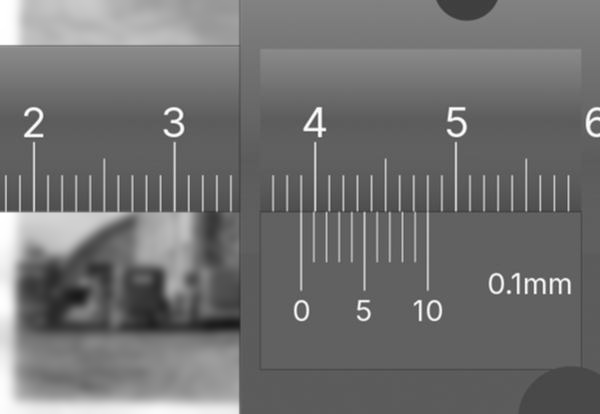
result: 39.0 mm
